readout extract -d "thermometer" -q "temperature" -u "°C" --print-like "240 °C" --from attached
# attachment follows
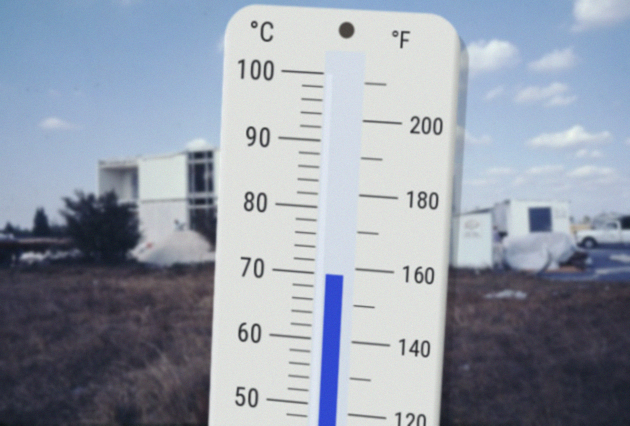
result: 70 °C
